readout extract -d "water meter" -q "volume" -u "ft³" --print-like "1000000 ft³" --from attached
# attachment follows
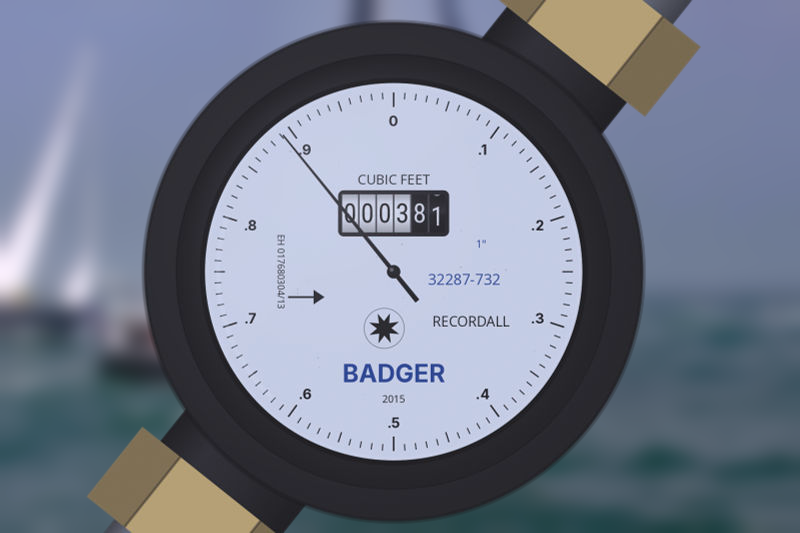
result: 380.89 ft³
